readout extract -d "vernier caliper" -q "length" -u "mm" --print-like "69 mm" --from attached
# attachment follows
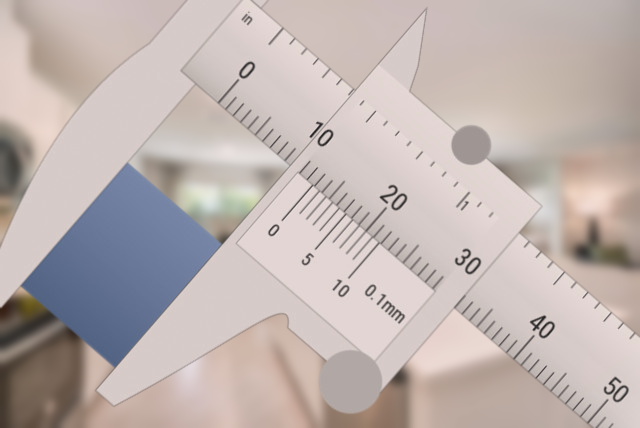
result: 12.8 mm
